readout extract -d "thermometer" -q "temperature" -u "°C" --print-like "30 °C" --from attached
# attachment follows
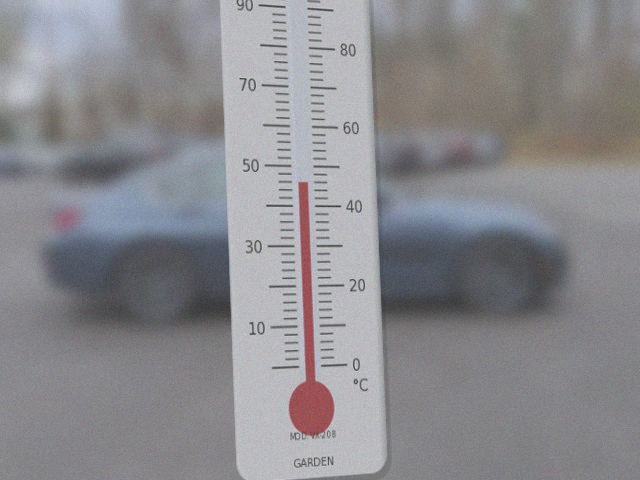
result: 46 °C
